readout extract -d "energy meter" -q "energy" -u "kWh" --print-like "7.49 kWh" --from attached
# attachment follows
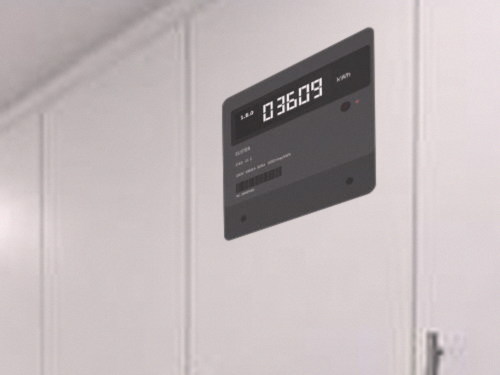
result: 3609 kWh
